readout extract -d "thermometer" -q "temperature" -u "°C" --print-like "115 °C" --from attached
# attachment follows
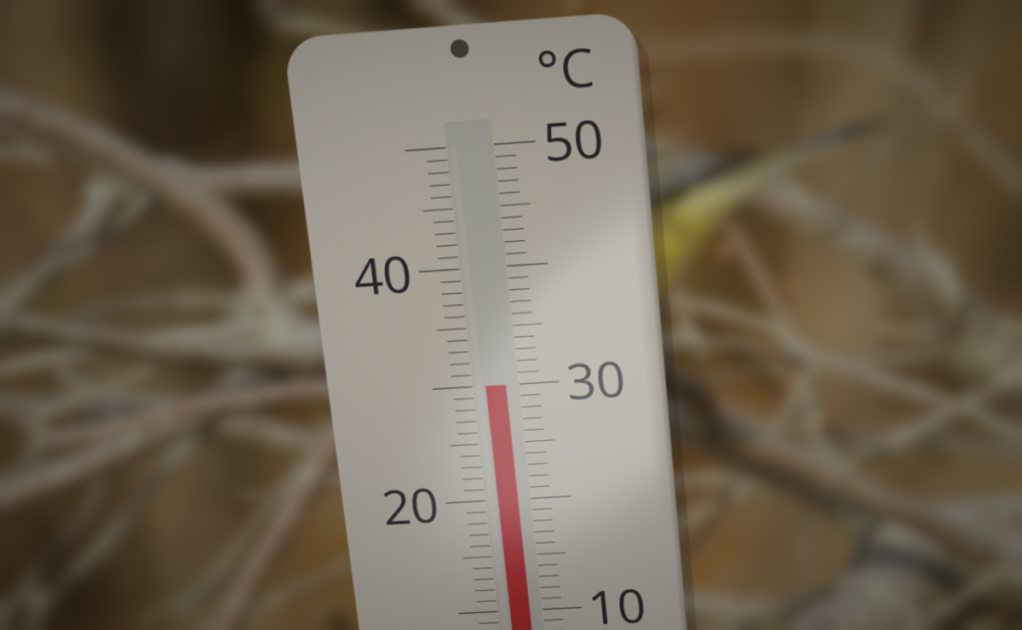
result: 30 °C
